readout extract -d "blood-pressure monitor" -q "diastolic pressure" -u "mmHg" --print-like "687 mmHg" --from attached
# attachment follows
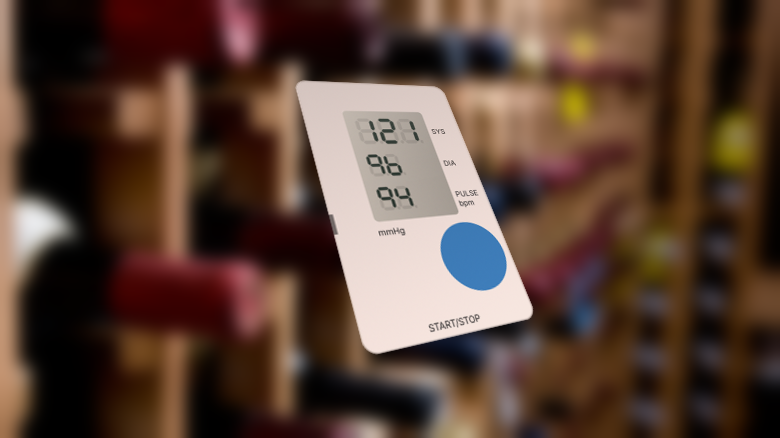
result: 96 mmHg
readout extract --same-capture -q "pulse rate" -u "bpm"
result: 94 bpm
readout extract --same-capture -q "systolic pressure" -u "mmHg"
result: 121 mmHg
